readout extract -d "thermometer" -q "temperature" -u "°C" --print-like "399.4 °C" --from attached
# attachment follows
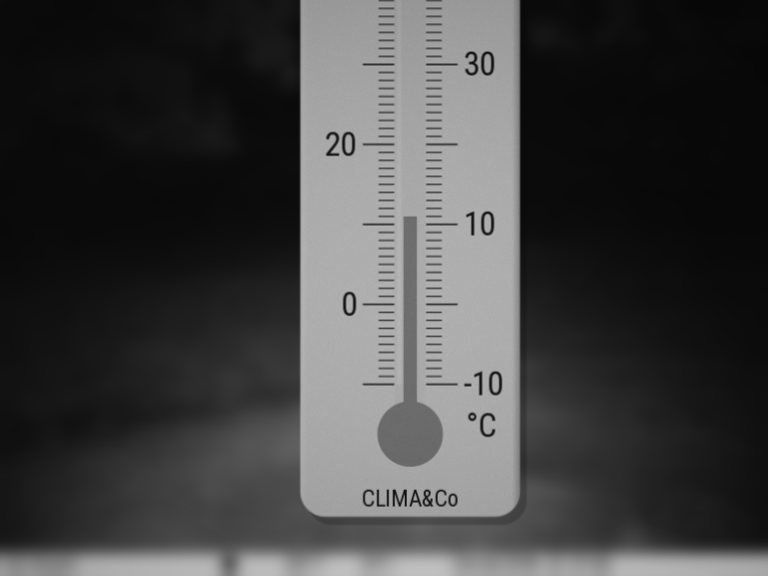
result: 11 °C
